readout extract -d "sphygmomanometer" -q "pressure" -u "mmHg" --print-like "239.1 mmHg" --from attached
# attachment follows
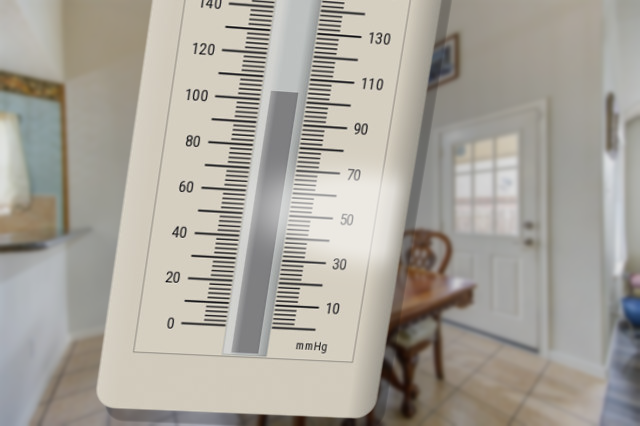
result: 104 mmHg
